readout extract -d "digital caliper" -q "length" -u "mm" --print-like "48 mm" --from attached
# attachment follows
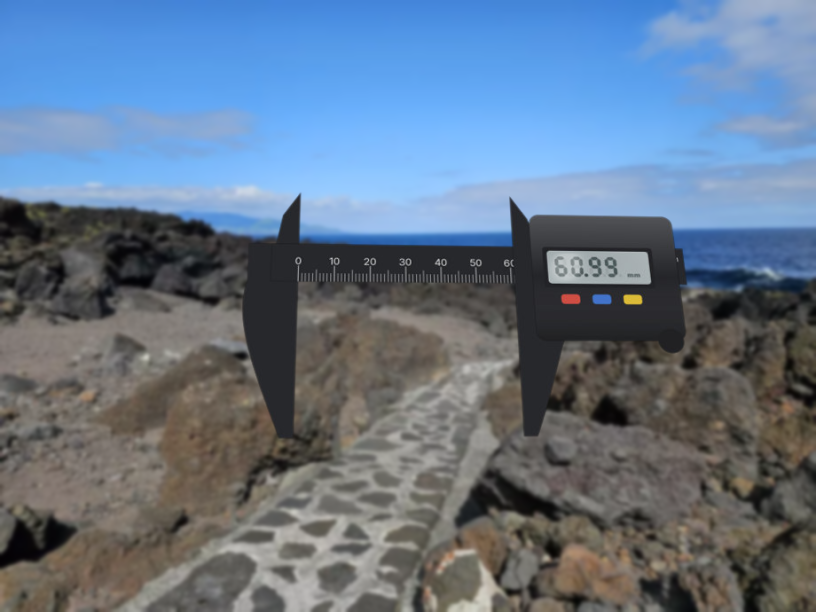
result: 60.99 mm
